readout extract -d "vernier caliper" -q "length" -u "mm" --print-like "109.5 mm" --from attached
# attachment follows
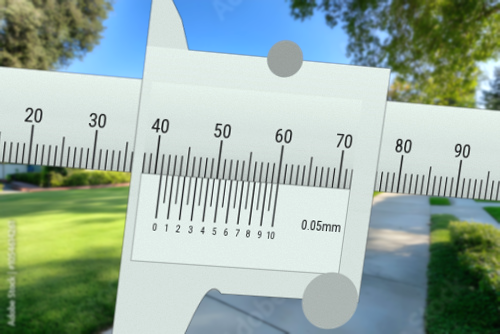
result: 41.0 mm
